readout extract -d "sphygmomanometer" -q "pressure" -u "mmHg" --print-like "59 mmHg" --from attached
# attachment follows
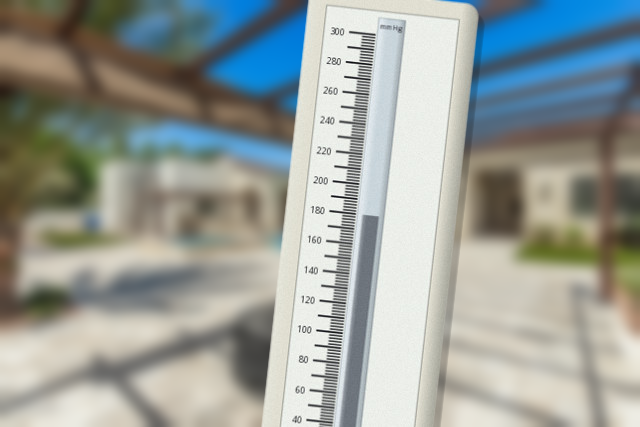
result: 180 mmHg
